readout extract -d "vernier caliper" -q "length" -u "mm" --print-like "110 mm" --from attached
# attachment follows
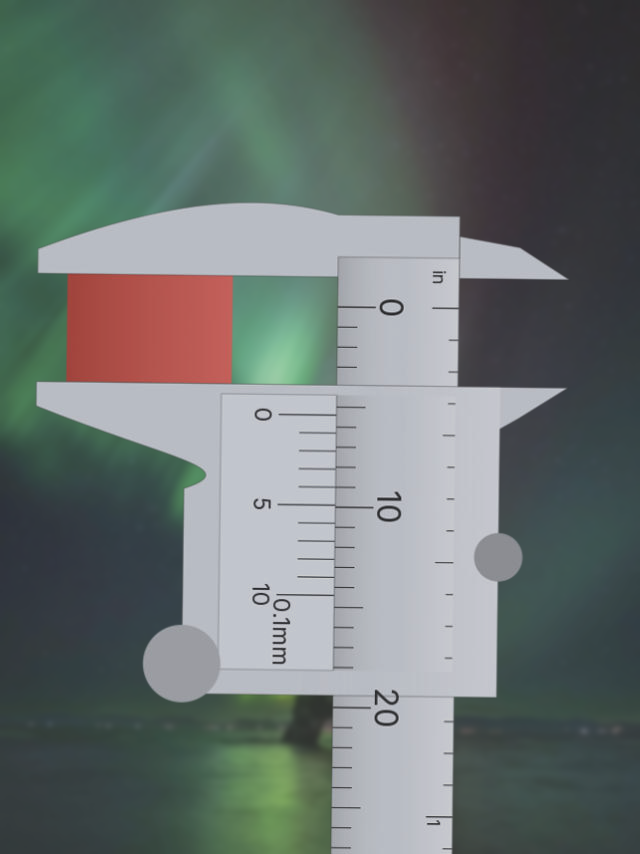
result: 5.4 mm
